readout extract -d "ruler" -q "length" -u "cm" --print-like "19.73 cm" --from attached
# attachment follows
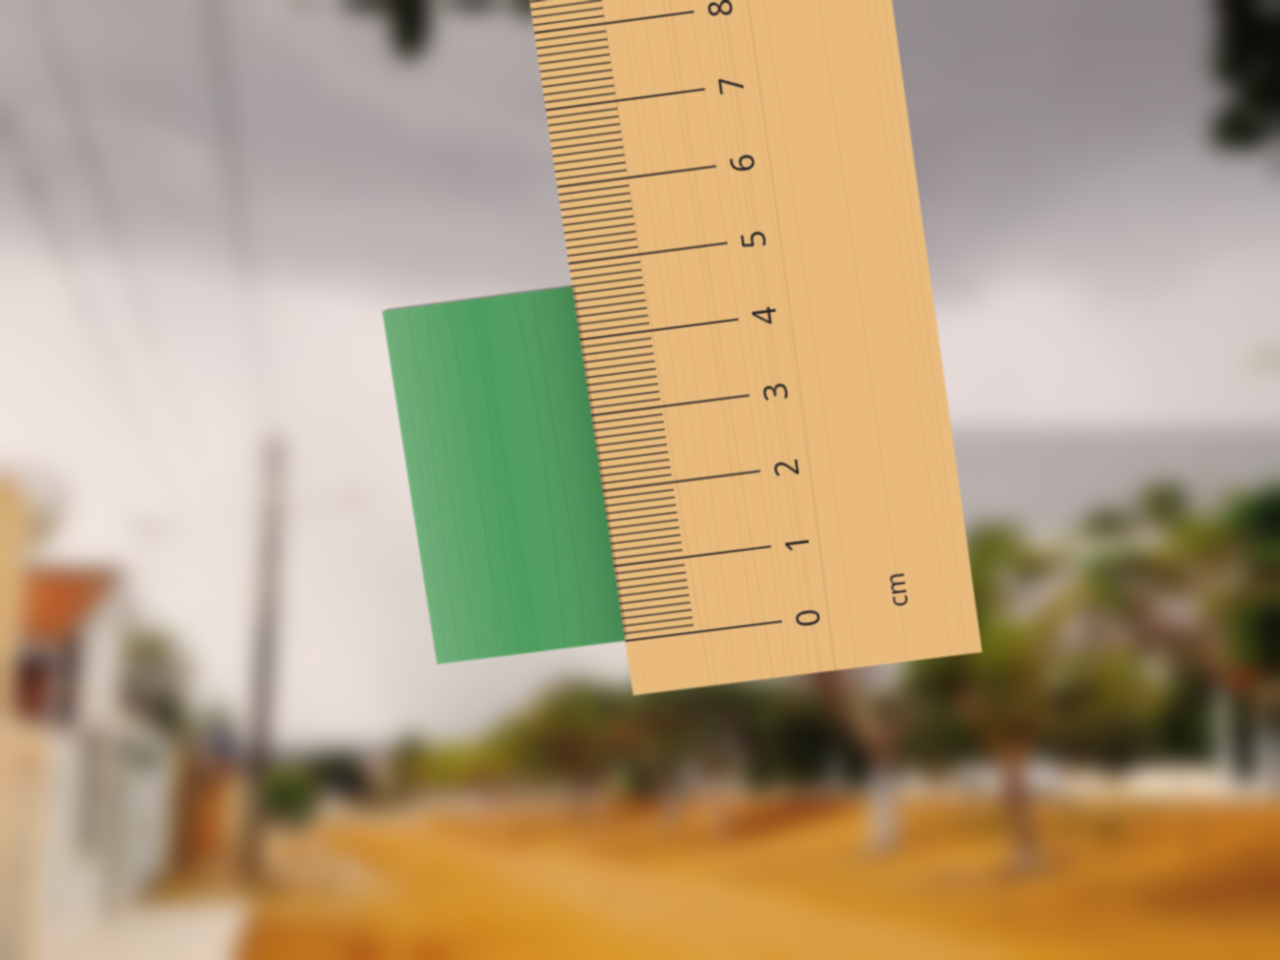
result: 4.7 cm
